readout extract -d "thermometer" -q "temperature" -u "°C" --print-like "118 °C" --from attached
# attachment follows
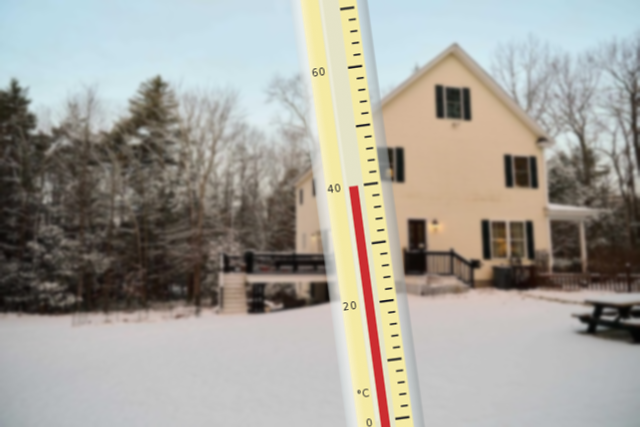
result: 40 °C
